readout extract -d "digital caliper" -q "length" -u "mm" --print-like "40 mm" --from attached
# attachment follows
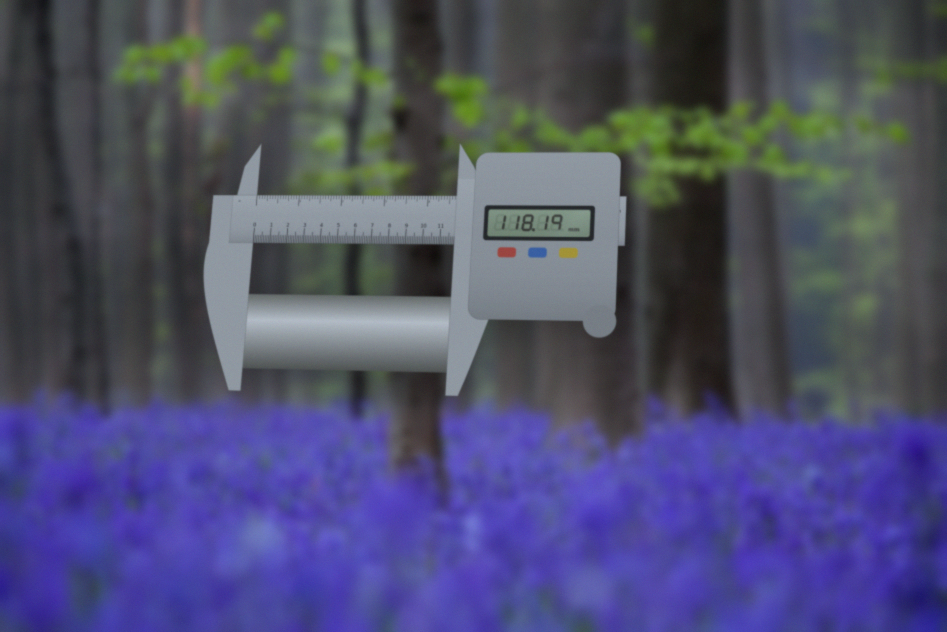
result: 118.19 mm
